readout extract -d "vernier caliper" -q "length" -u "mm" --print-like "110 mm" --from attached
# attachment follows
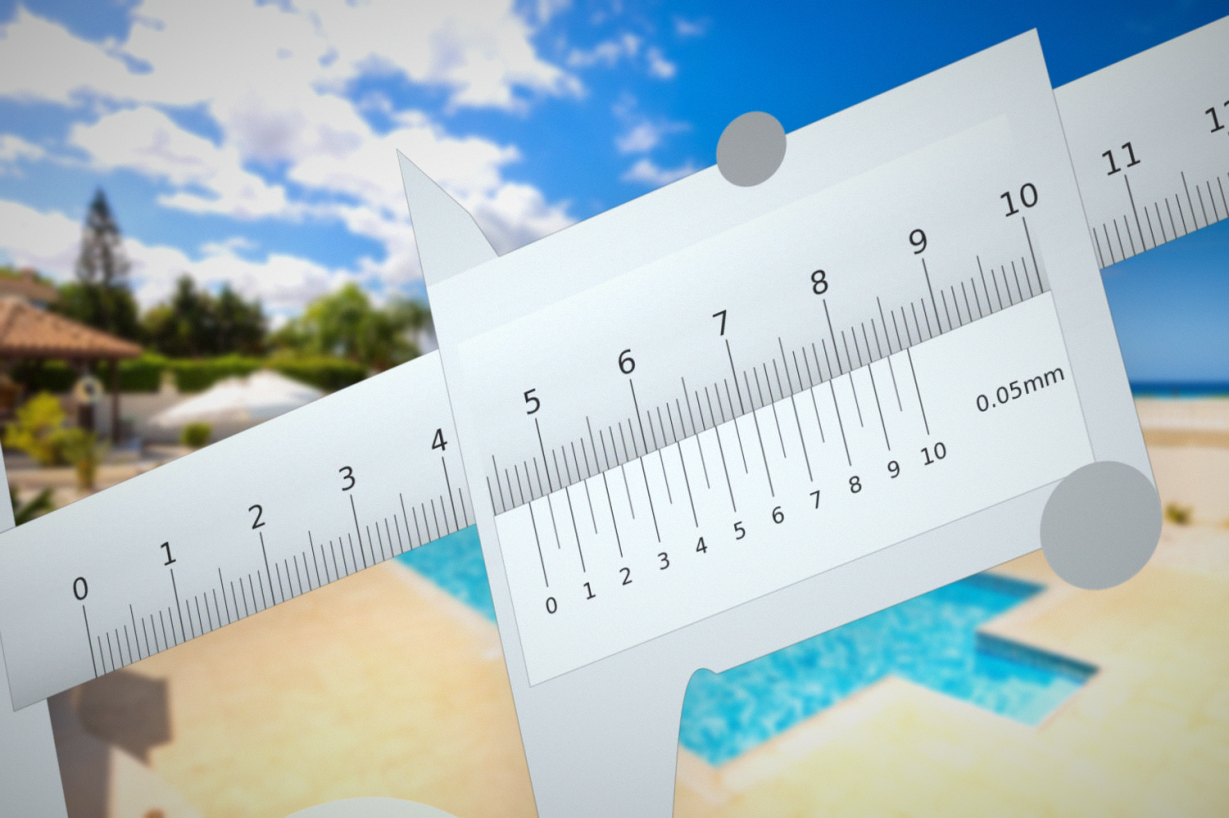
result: 47.6 mm
